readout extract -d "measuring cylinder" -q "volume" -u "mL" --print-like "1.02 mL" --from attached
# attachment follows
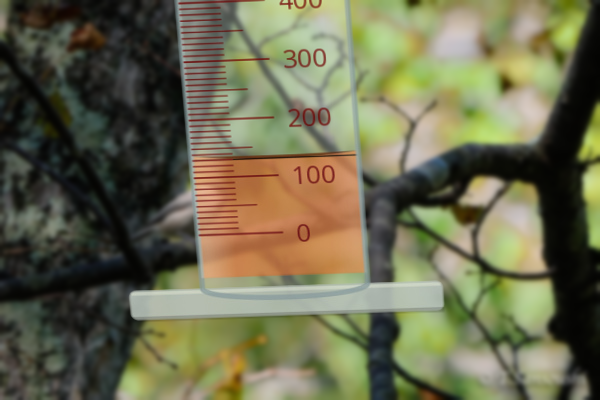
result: 130 mL
